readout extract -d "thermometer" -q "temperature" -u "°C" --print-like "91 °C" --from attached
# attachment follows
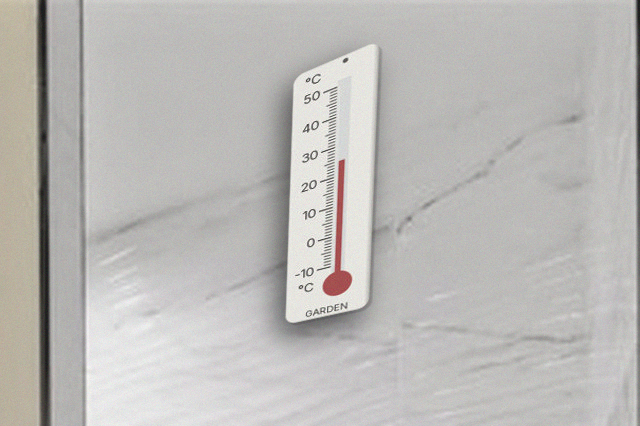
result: 25 °C
